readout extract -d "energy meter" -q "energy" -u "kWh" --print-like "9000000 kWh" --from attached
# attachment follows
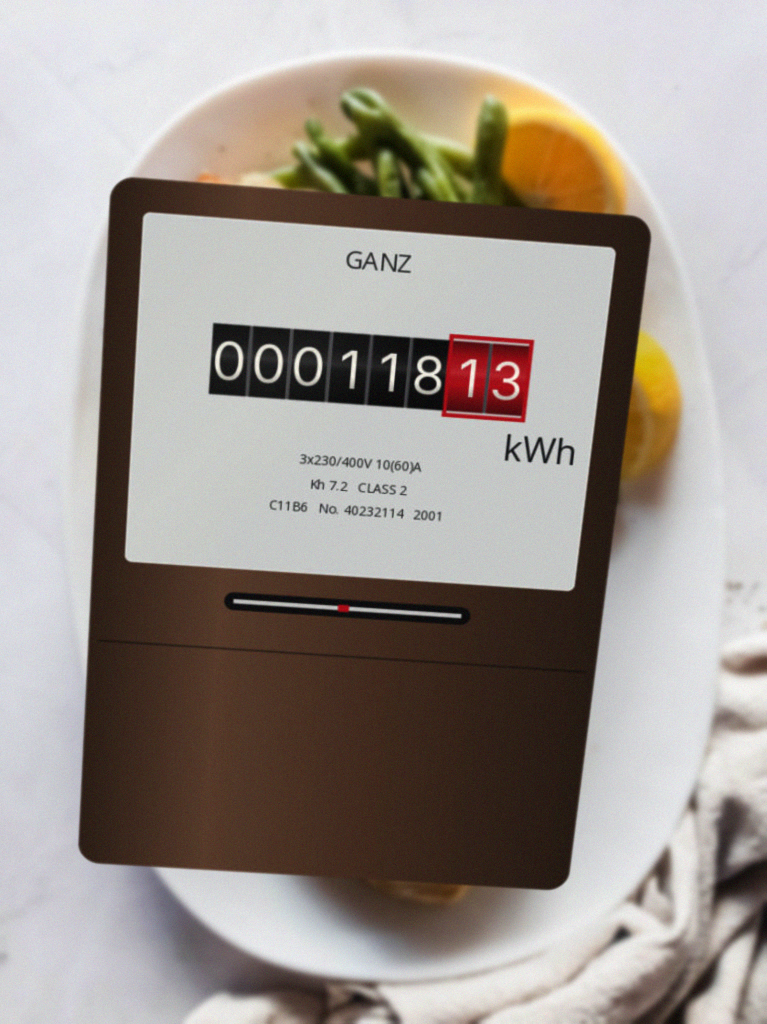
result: 118.13 kWh
